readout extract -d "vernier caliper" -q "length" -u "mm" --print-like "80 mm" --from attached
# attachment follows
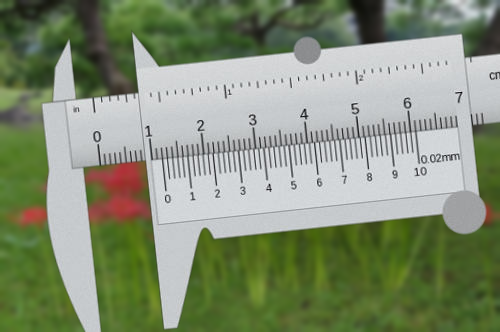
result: 12.0 mm
